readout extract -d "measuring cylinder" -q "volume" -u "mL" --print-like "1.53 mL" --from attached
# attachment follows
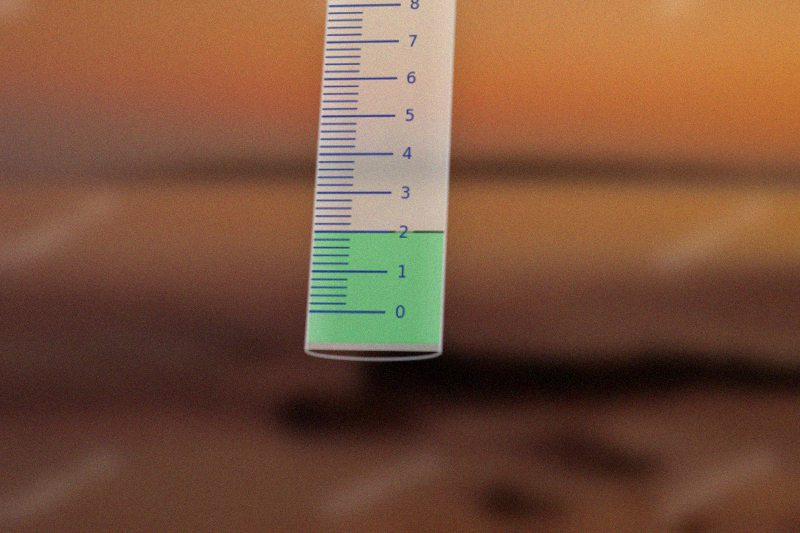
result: 2 mL
